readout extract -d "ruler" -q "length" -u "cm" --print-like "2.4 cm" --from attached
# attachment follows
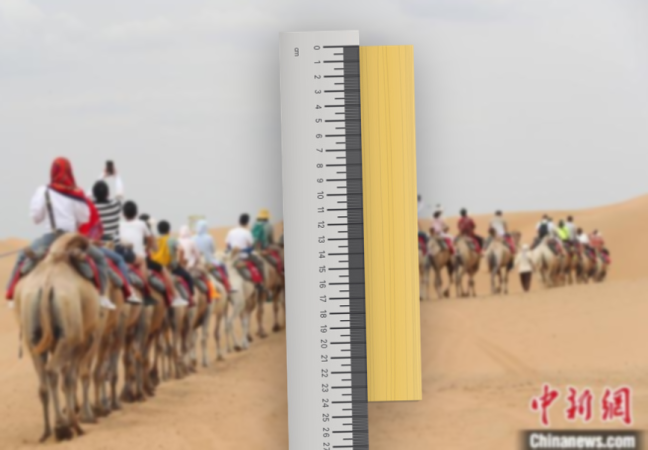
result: 24 cm
